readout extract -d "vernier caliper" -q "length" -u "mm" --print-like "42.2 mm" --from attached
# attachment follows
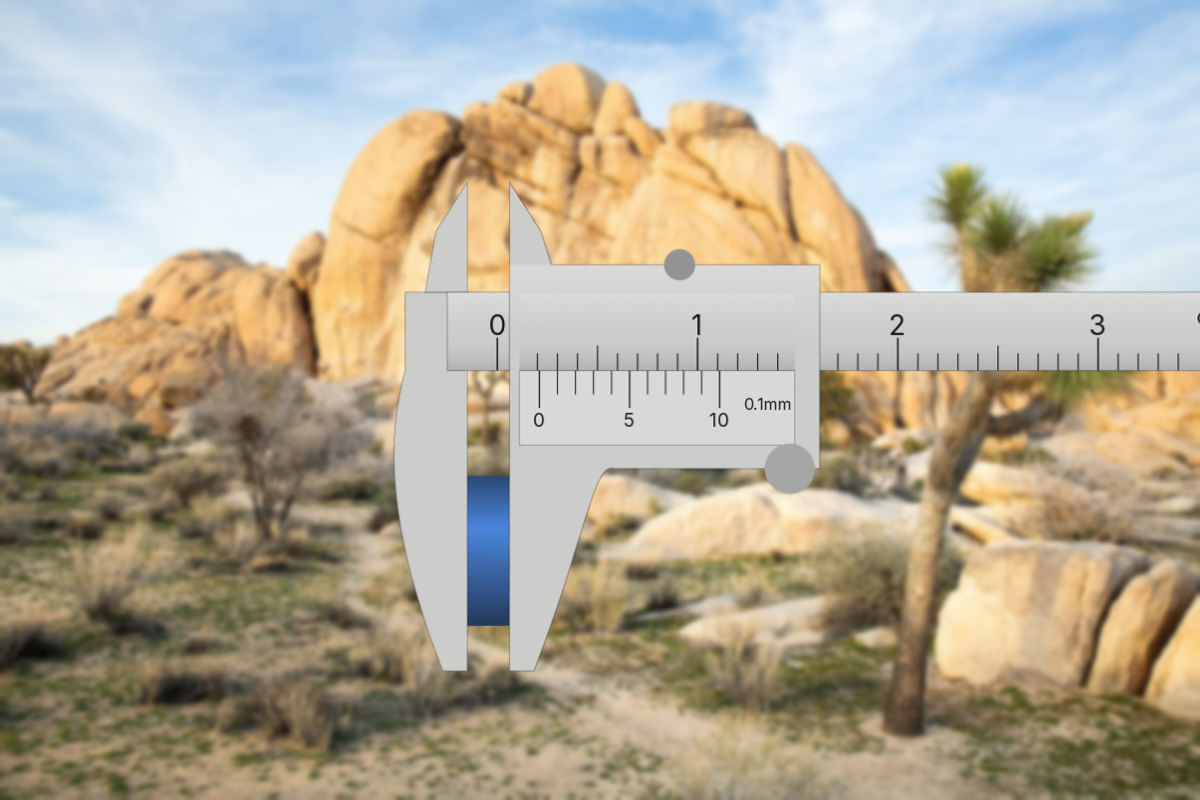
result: 2.1 mm
